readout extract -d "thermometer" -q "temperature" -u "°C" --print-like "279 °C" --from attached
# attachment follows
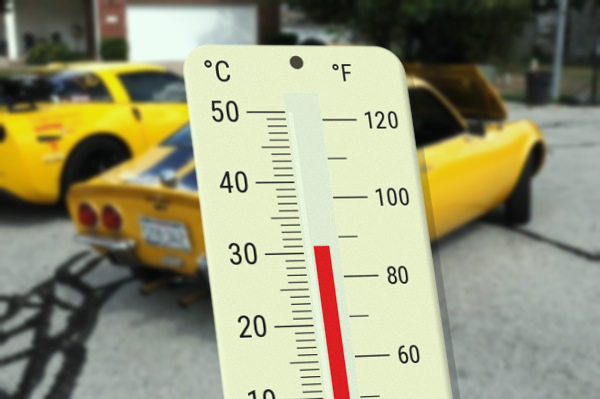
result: 31 °C
